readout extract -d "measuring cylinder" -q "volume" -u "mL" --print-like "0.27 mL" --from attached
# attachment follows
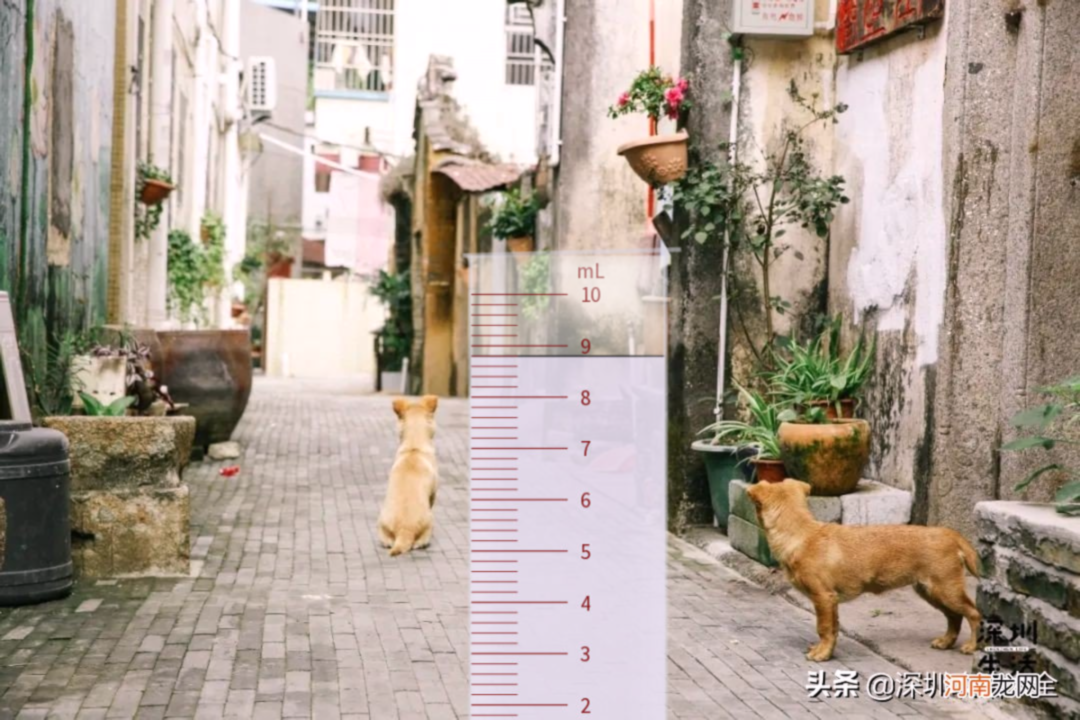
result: 8.8 mL
